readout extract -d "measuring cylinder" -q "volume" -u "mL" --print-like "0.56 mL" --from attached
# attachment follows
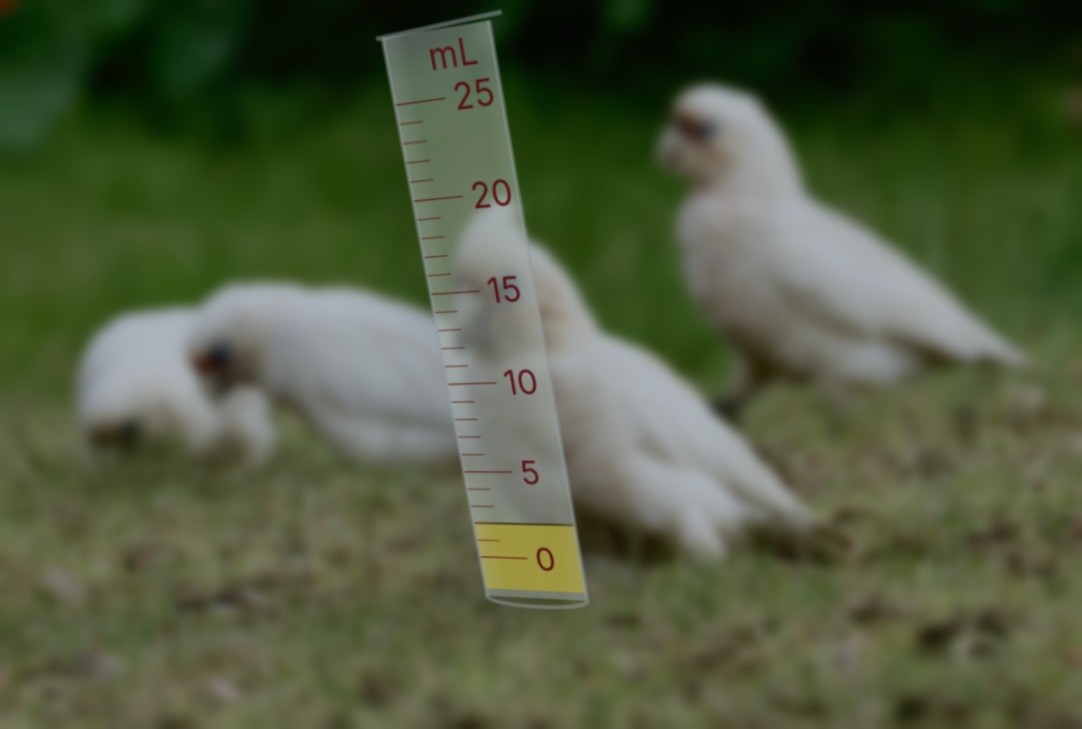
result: 2 mL
